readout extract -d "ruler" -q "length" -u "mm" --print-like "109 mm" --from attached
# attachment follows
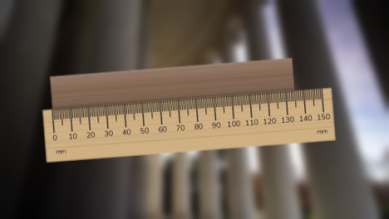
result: 135 mm
